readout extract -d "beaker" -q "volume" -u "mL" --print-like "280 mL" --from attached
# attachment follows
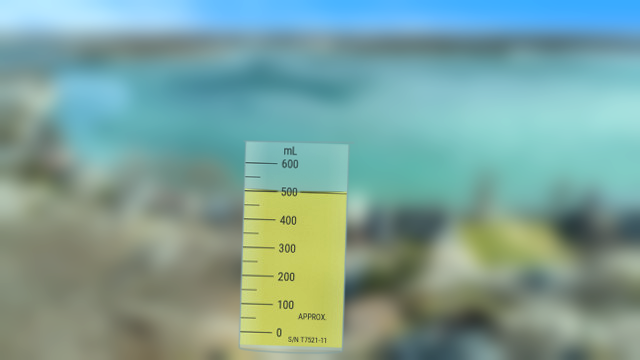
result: 500 mL
